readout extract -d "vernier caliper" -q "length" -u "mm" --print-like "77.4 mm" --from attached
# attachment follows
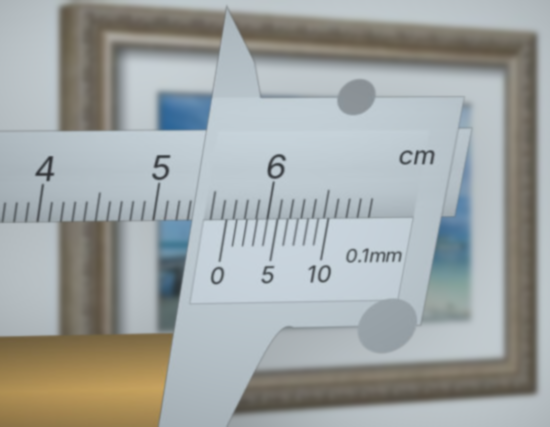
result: 56.4 mm
